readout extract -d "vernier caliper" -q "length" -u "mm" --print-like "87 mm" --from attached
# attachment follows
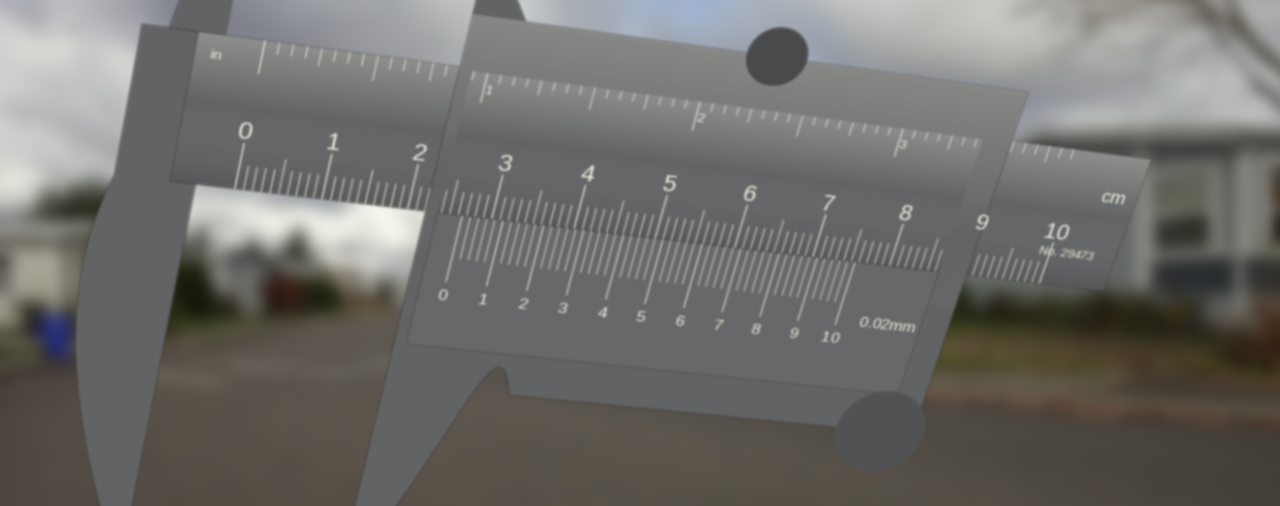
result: 26.5 mm
